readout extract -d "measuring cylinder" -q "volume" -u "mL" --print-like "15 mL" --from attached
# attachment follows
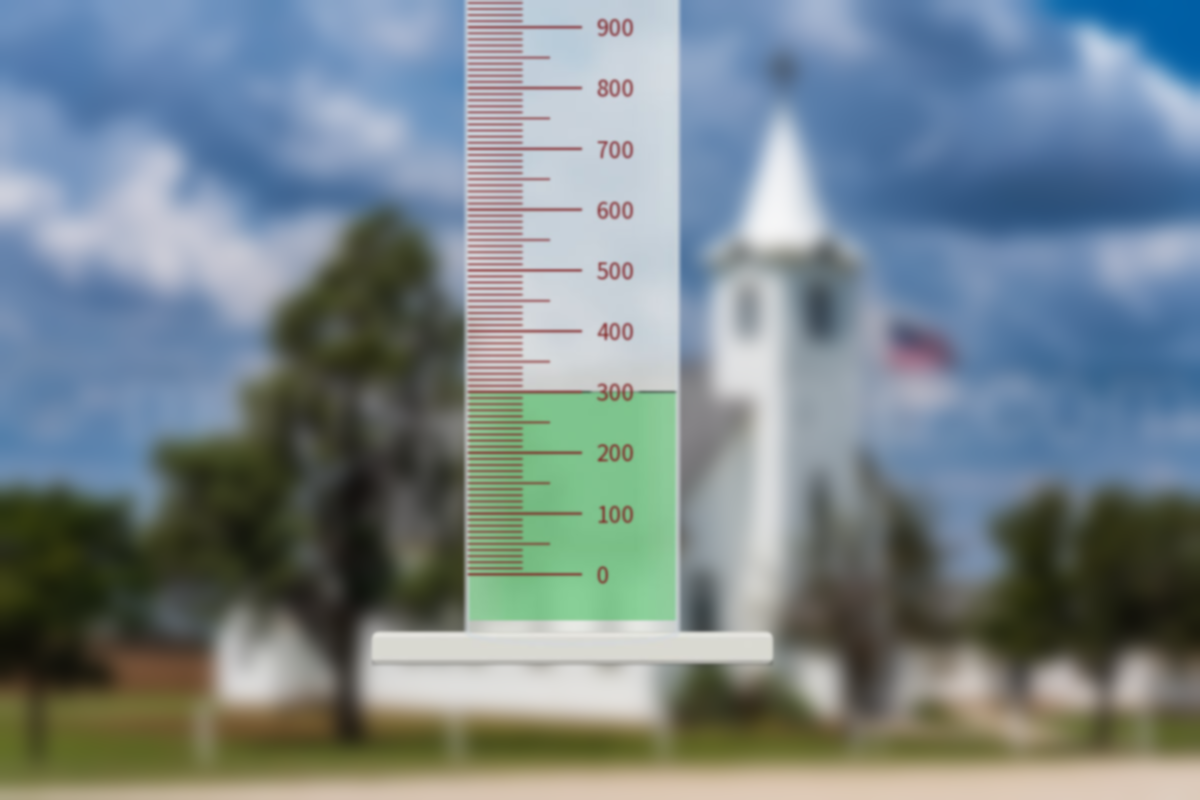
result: 300 mL
